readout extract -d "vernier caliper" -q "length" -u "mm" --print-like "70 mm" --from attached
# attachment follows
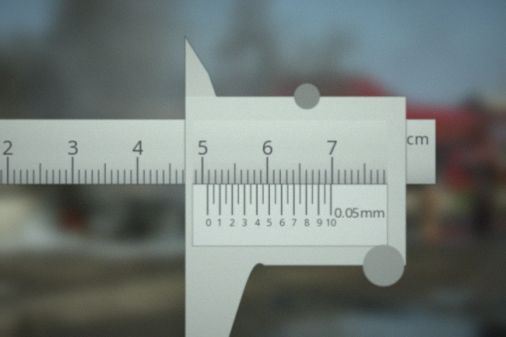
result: 50.8 mm
